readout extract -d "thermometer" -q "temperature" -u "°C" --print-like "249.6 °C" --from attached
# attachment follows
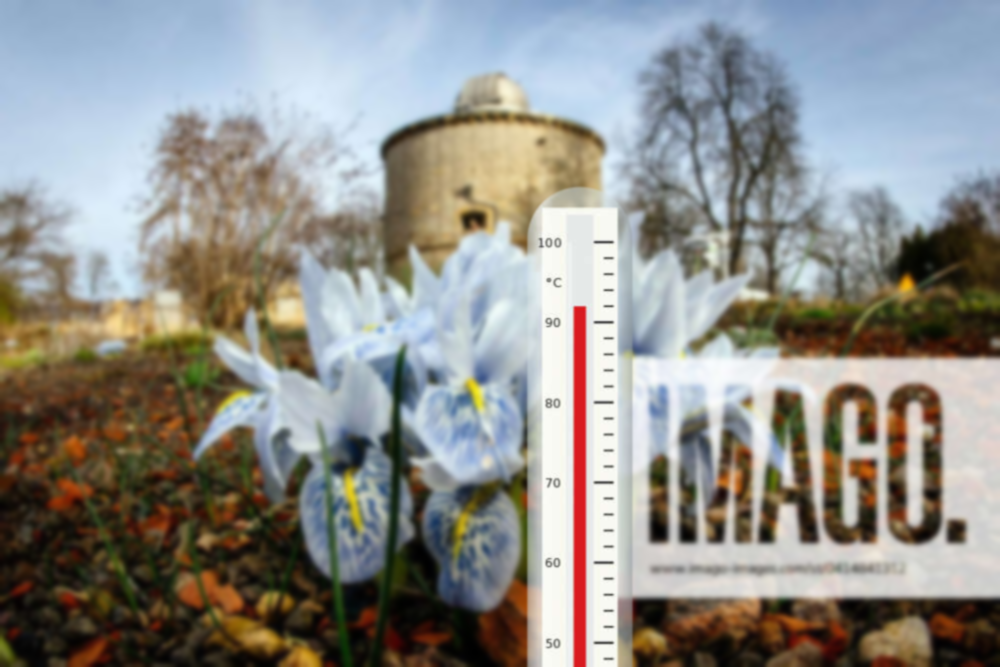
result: 92 °C
